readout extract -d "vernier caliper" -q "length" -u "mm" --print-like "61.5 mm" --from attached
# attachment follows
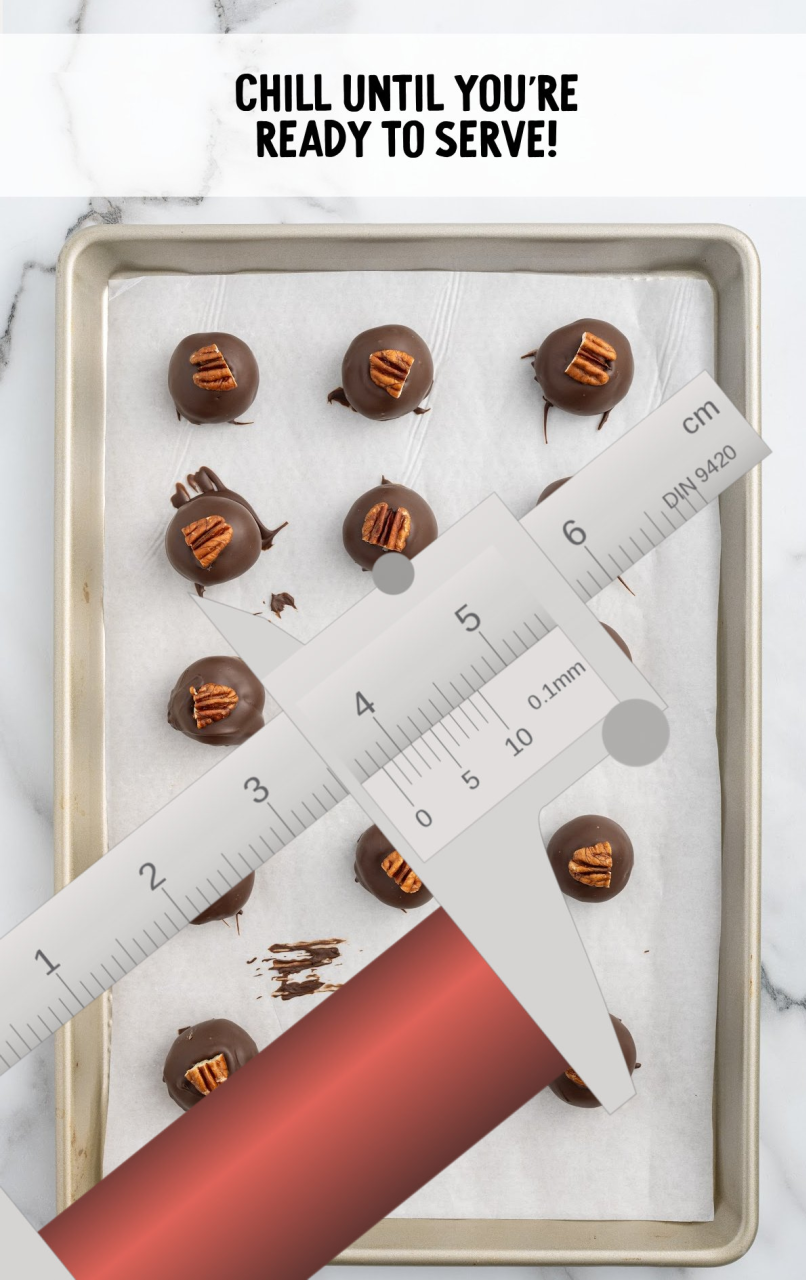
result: 38.2 mm
